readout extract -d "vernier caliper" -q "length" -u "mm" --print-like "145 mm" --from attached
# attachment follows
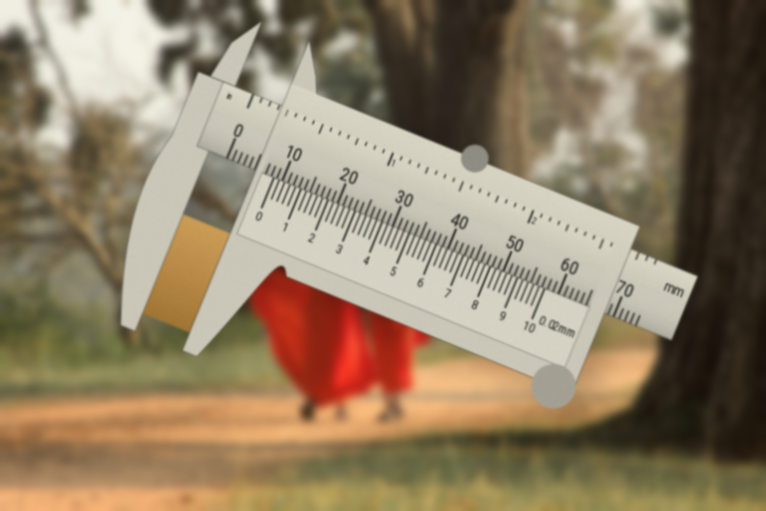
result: 8.5 mm
